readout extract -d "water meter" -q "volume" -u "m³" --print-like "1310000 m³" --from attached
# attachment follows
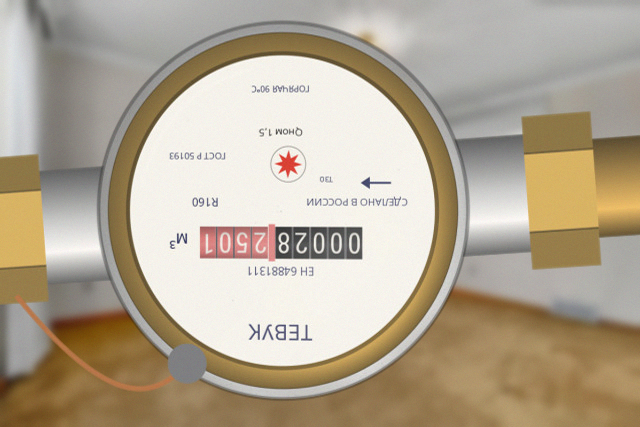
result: 28.2501 m³
